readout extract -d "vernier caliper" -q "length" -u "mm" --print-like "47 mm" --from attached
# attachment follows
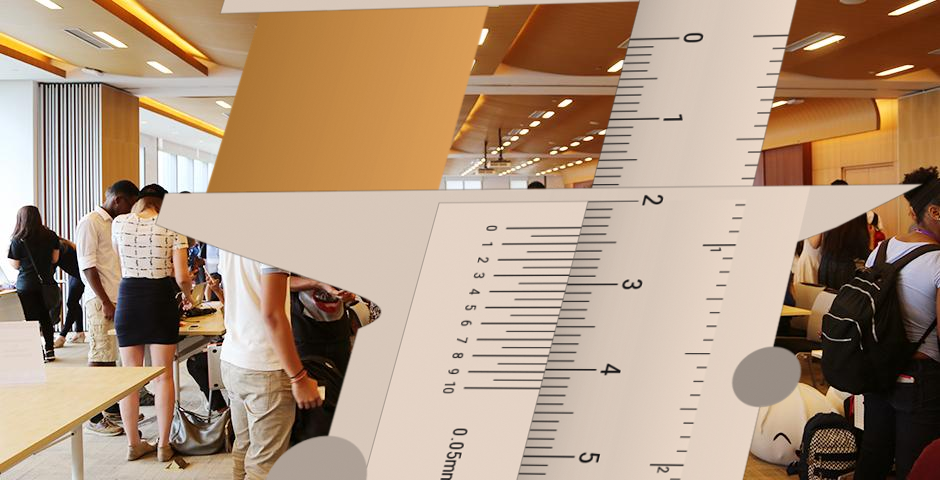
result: 23.2 mm
